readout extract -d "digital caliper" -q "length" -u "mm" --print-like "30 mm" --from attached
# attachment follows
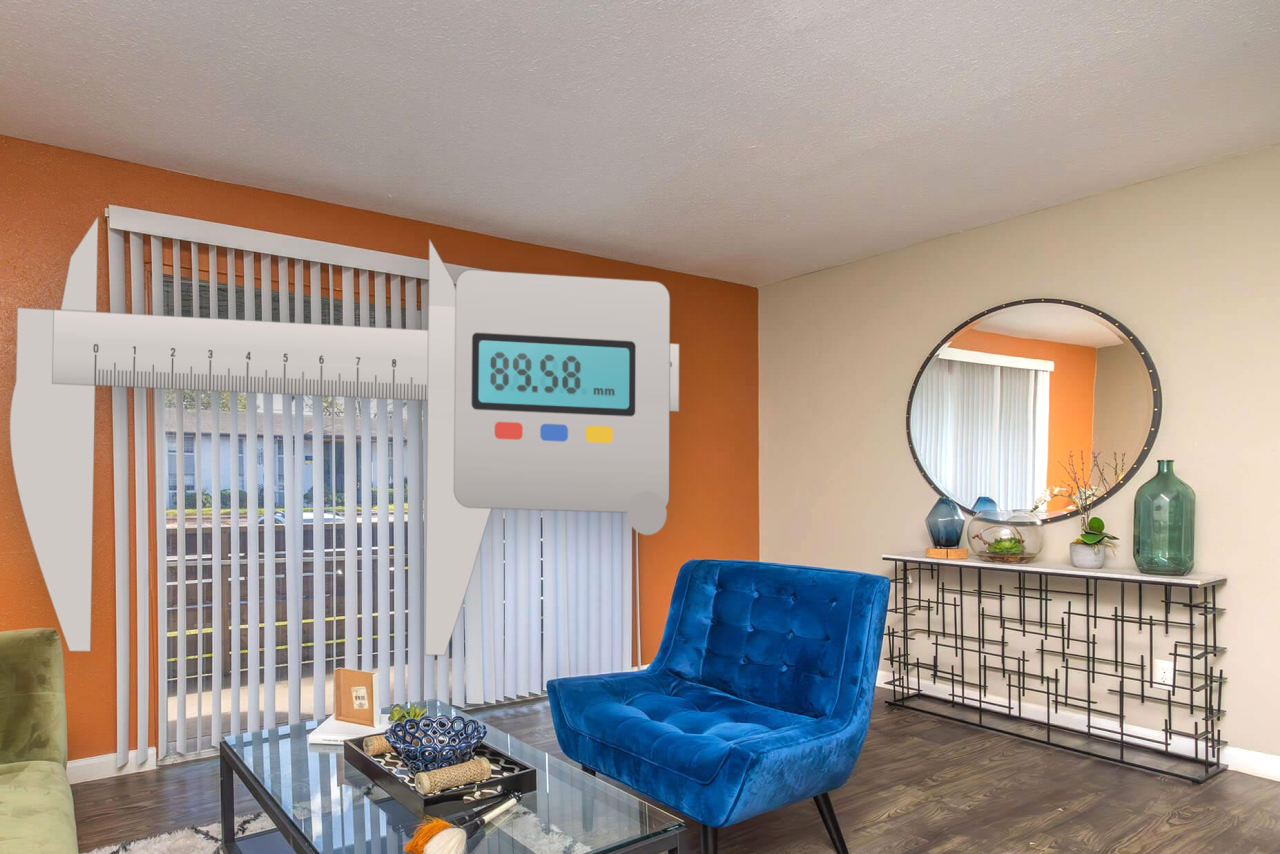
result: 89.58 mm
